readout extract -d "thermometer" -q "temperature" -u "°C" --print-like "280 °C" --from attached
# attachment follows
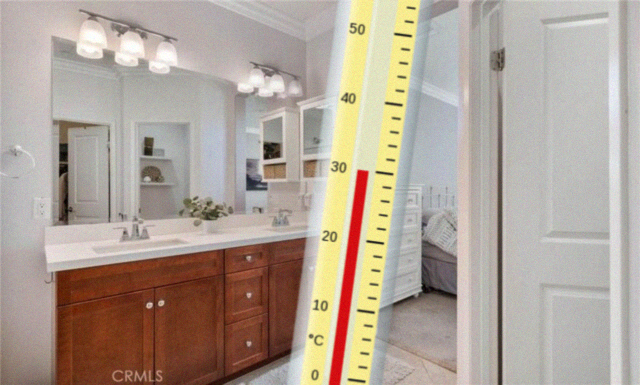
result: 30 °C
